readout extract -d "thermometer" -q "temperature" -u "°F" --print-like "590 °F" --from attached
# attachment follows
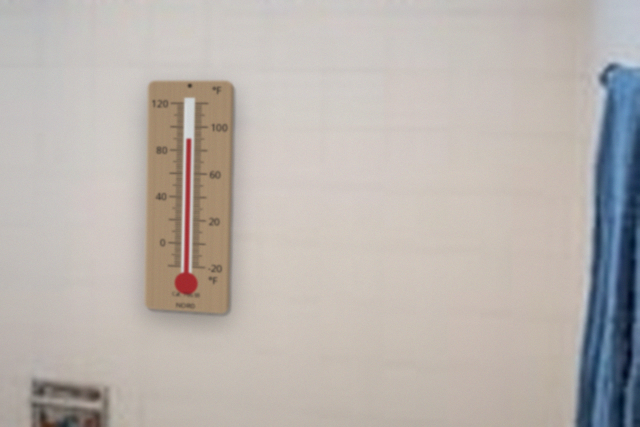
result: 90 °F
